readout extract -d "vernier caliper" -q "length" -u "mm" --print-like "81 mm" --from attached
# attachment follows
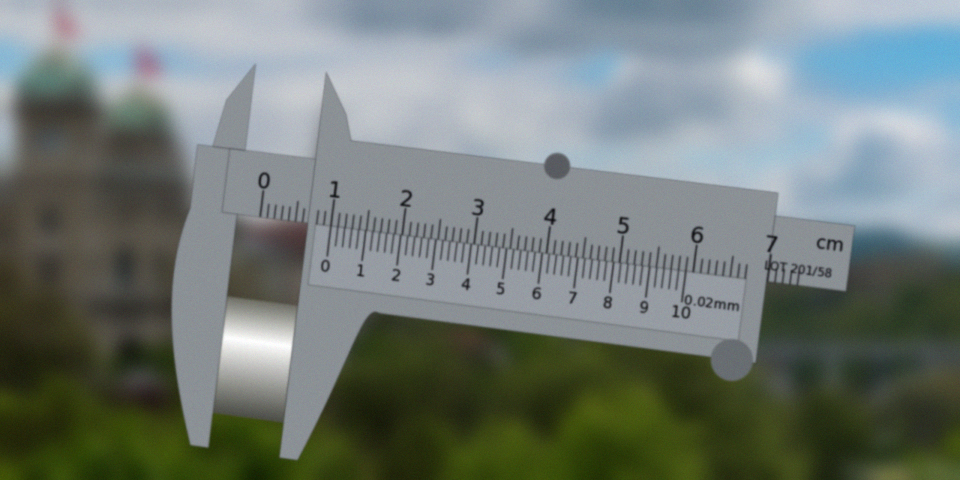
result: 10.0 mm
